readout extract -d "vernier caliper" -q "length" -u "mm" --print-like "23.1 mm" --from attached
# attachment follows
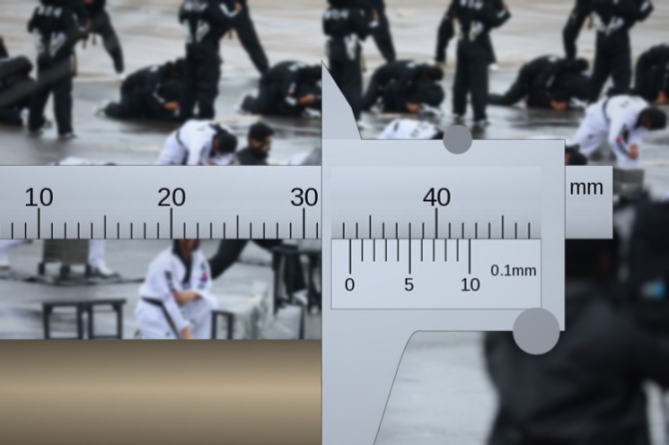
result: 33.5 mm
